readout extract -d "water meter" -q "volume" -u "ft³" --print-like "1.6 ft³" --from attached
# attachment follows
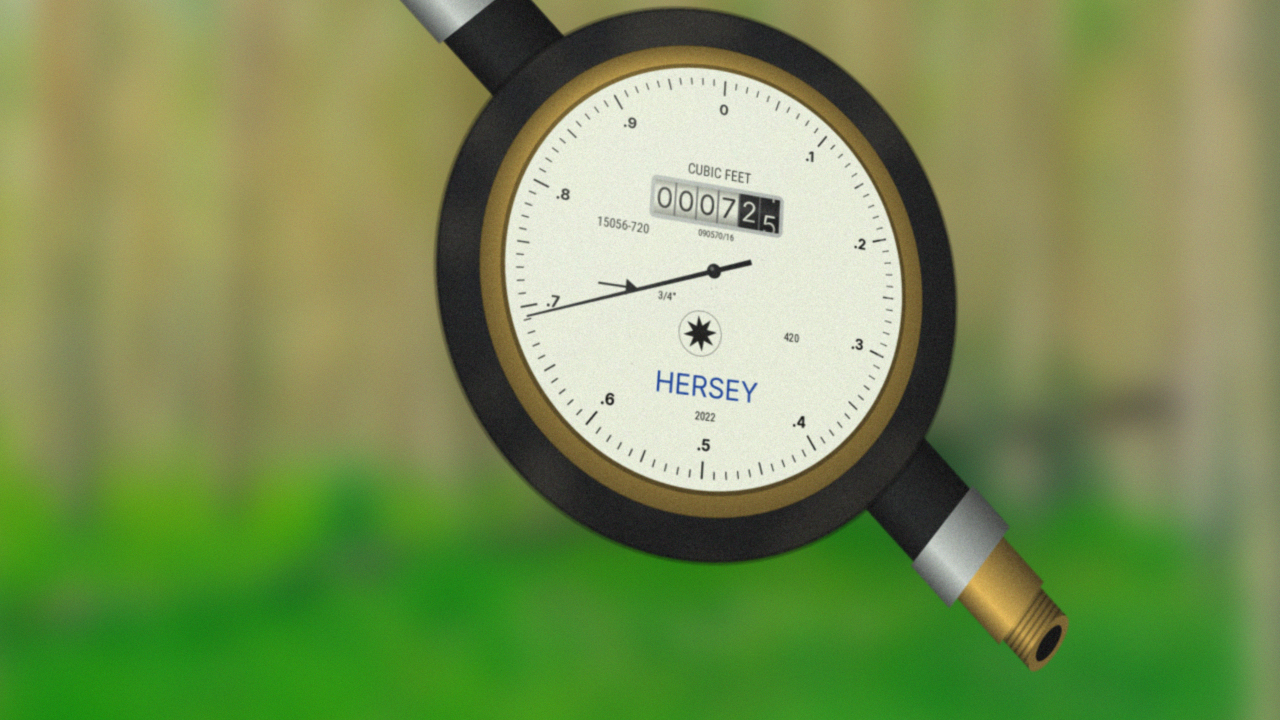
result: 724.69 ft³
